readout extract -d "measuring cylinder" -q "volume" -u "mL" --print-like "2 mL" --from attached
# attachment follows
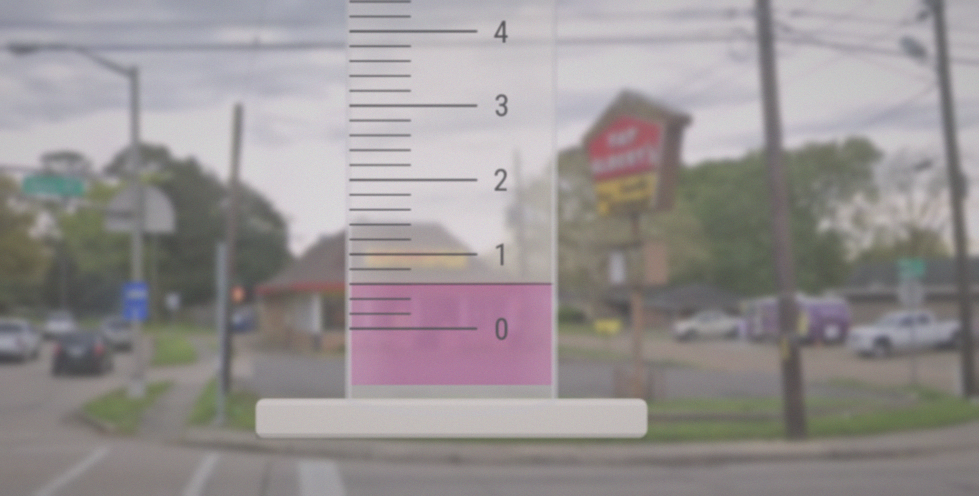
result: 0.6 mL
